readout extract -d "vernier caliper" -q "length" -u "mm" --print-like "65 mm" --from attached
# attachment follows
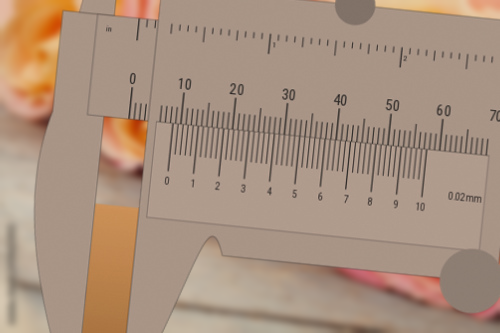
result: 8.5 mm
